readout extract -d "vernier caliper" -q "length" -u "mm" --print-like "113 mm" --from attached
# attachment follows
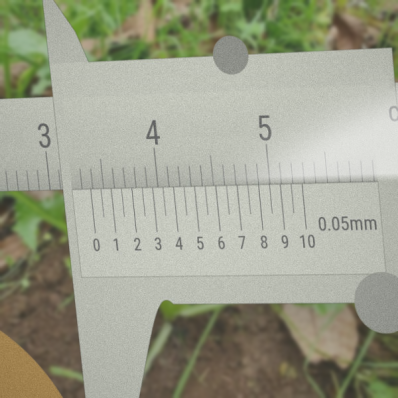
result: 33.8 mm
